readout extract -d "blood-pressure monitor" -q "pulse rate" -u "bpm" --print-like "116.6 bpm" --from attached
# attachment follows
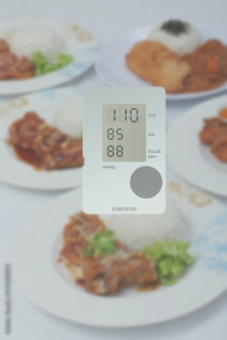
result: 88 bpm
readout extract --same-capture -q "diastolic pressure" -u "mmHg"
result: 85 mmHg
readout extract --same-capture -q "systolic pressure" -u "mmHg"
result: 110 mmHg
